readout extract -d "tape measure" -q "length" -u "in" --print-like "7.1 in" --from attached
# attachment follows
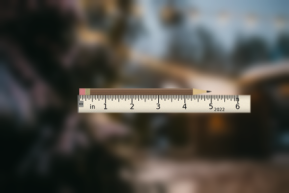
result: 5 in
